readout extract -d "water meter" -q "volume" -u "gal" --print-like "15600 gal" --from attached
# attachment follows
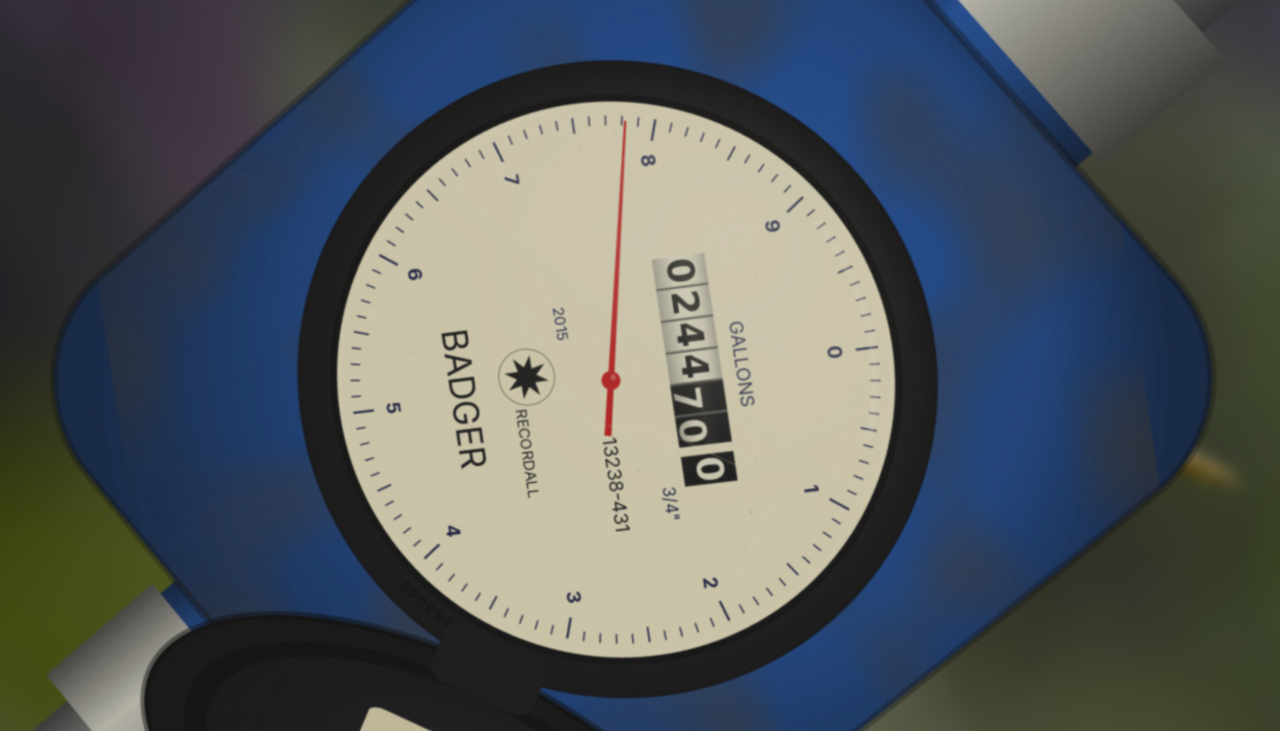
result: 244697.8 gal
